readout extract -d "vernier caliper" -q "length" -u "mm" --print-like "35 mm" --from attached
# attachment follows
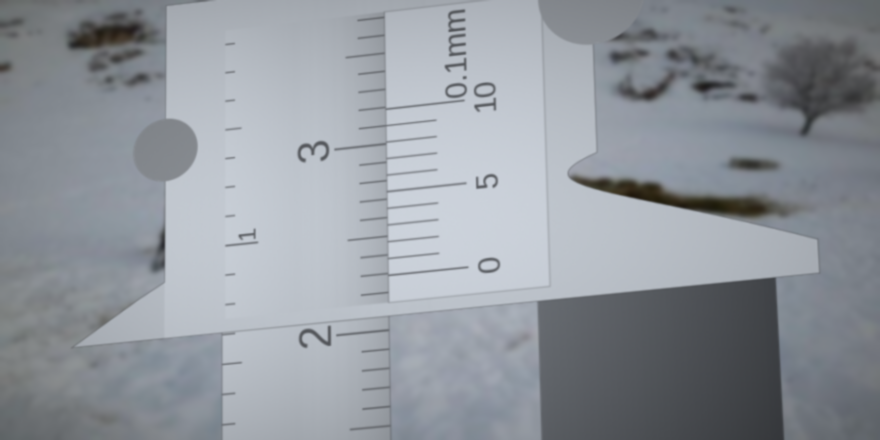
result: 22.9 mm
